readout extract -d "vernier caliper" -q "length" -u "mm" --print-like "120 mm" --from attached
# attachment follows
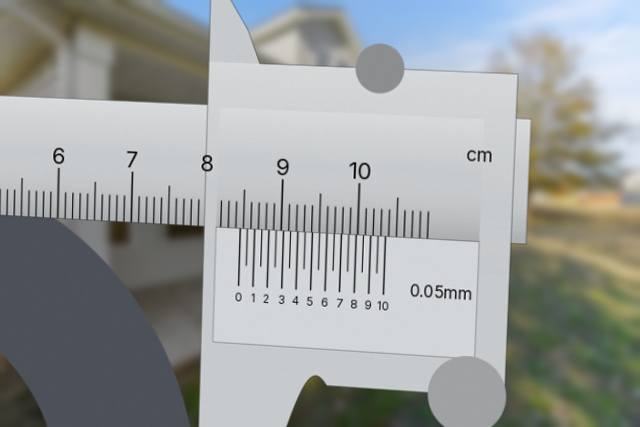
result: 84.6 mm
